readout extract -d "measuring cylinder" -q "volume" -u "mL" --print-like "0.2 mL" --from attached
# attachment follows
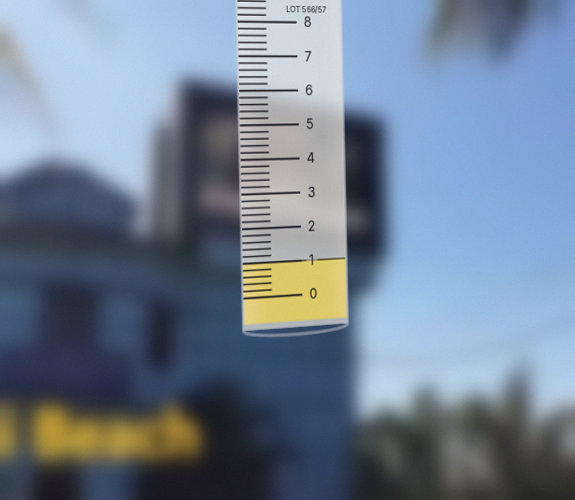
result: 1 mL
